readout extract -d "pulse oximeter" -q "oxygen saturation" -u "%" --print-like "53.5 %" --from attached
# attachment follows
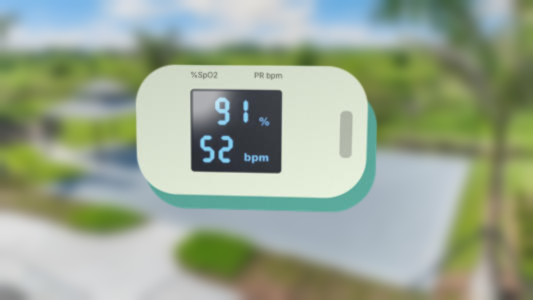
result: 91 %
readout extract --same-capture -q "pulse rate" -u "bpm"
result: 52 bpm
